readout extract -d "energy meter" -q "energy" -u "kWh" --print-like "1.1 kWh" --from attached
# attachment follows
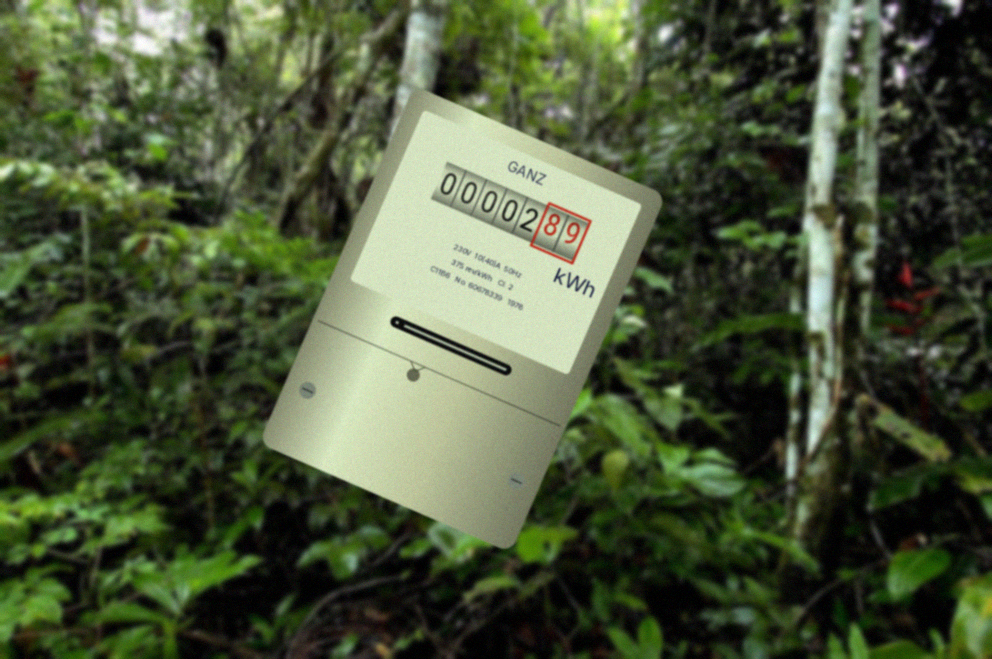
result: 2.89 kWh
